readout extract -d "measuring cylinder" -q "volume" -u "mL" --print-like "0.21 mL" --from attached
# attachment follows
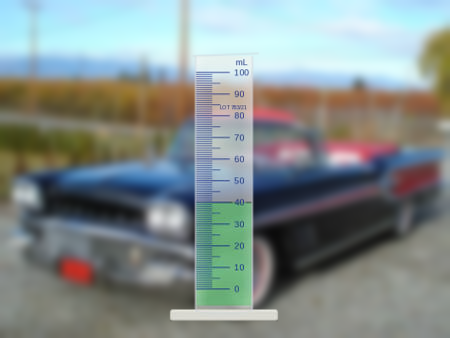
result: 40 mL
